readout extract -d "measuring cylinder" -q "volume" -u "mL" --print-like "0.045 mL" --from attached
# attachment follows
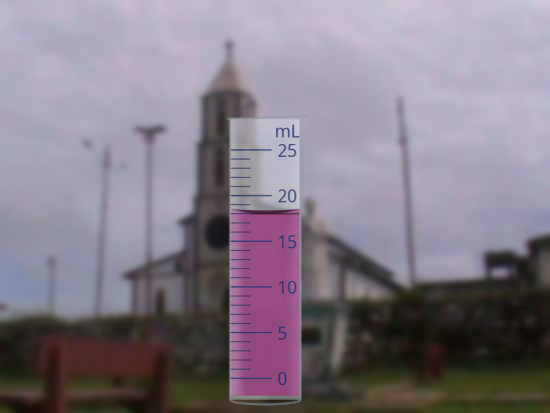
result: 18 mL
